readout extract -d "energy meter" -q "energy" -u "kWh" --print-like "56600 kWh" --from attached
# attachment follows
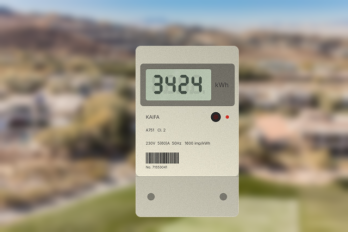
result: 3424 kWh
